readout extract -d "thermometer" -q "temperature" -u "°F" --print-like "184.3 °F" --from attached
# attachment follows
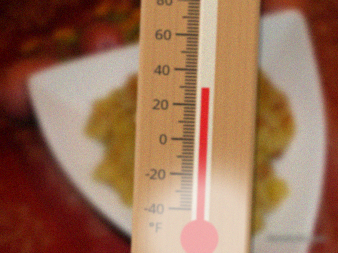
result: 30 °F
